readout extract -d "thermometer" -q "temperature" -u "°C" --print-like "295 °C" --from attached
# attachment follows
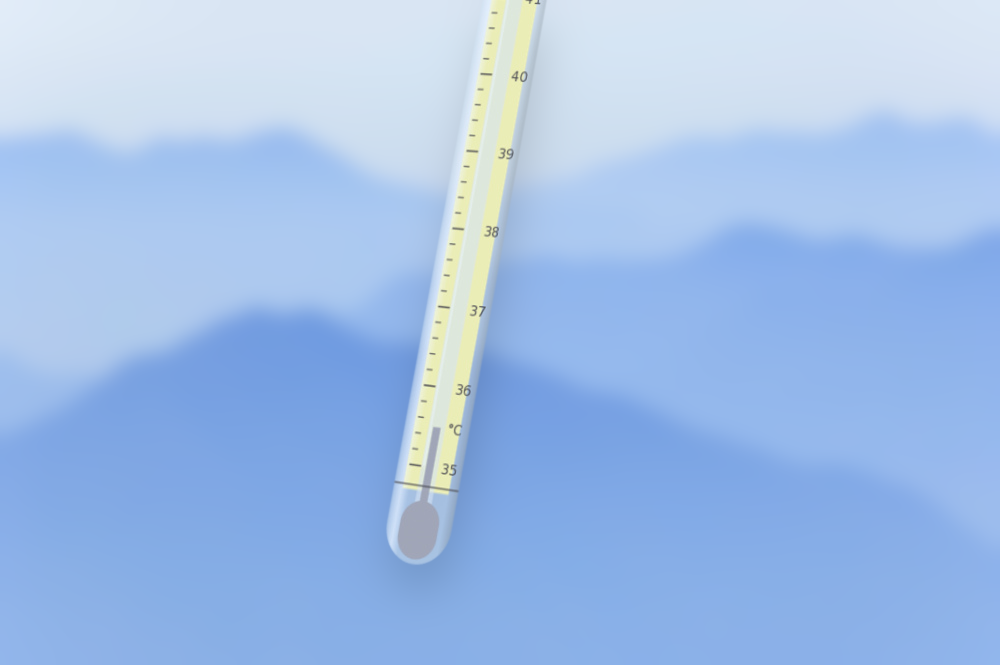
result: 35.5 °C
